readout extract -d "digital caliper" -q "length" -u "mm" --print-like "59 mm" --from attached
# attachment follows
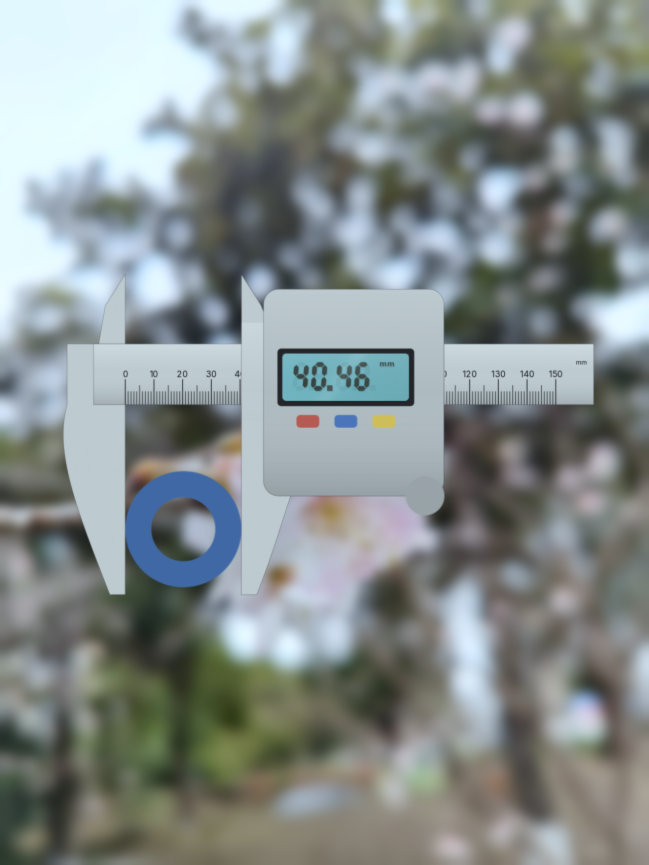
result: 40.46 mm
